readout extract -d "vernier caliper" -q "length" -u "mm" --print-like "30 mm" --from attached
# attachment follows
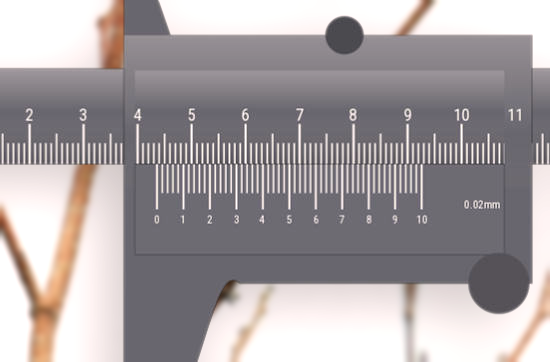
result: 43.6 mm
